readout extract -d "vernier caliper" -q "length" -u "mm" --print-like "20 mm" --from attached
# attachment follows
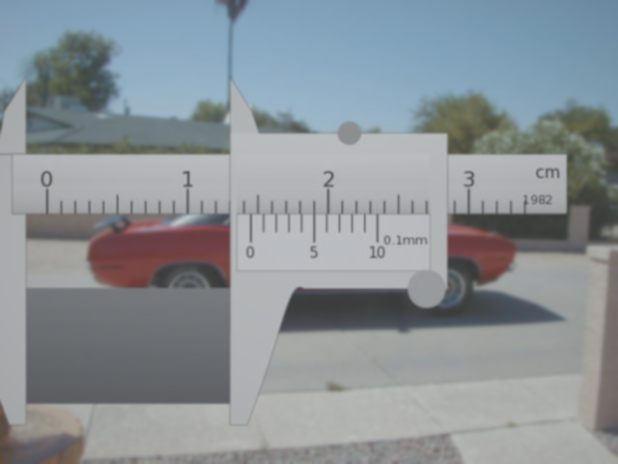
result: 14.5 mm
